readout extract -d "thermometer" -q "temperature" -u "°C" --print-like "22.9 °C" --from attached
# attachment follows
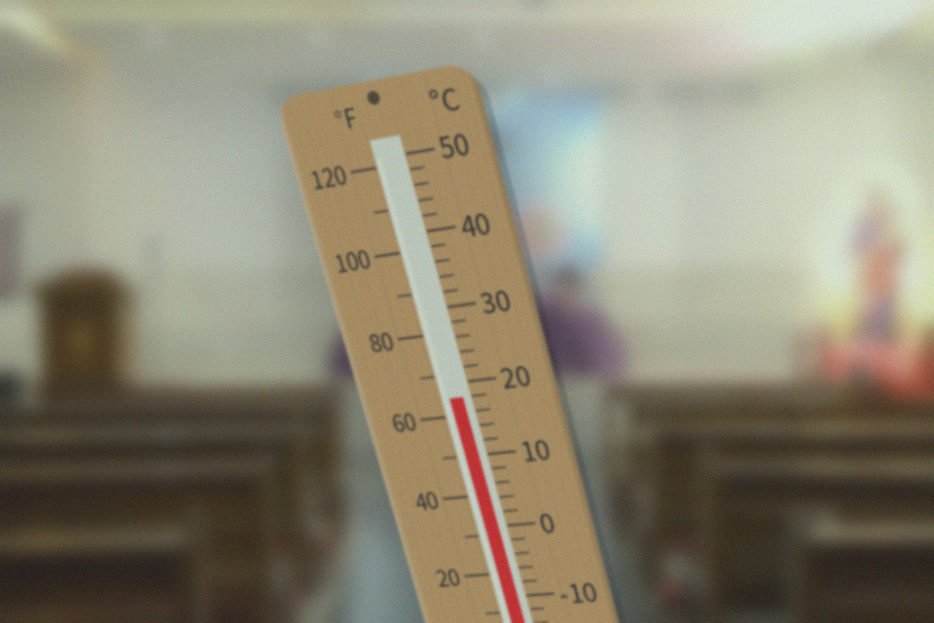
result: 18 °C
